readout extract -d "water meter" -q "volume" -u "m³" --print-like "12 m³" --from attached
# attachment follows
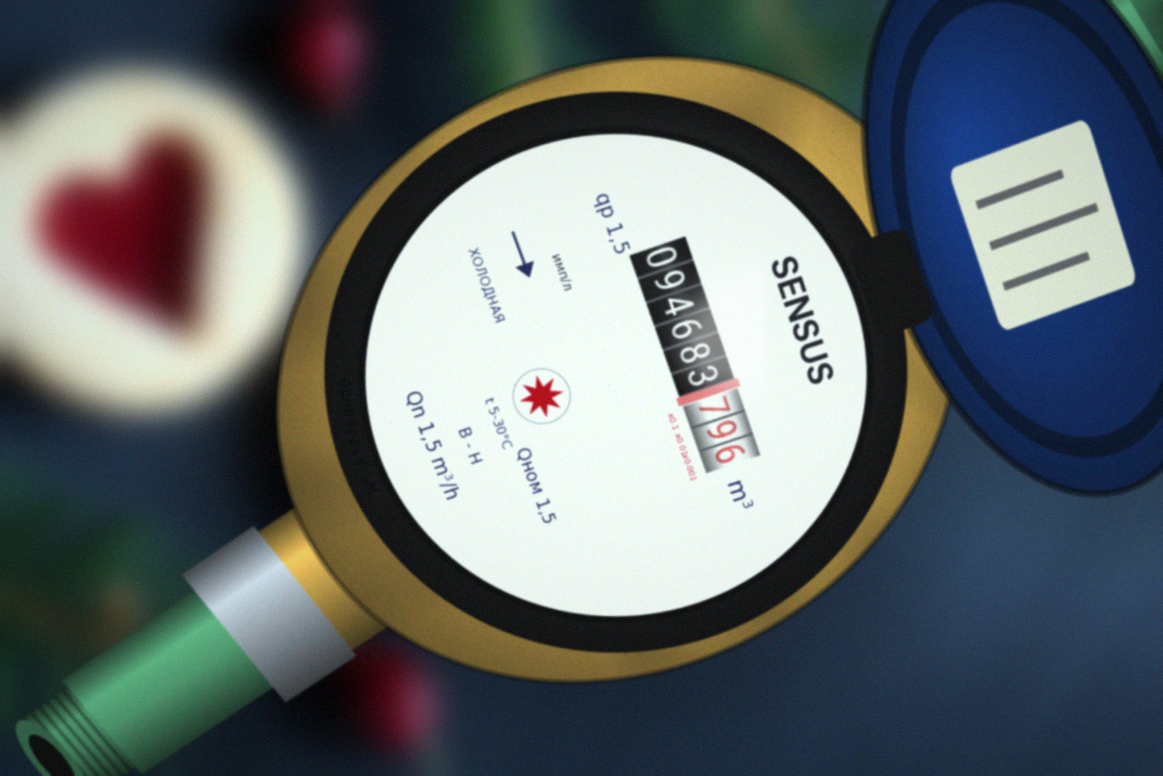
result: 94683.796 m³
